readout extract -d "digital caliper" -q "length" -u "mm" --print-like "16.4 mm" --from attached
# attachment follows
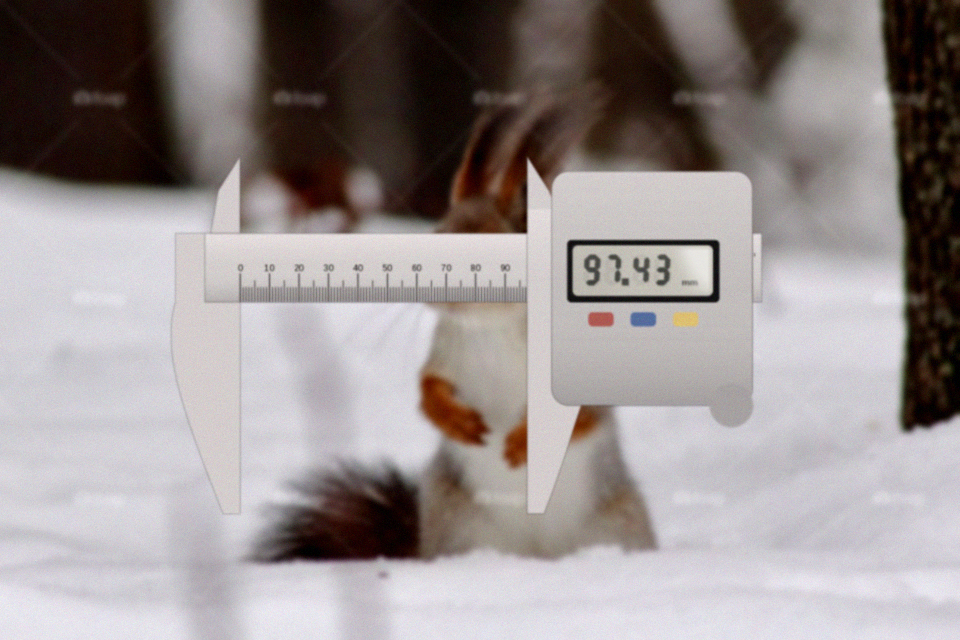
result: 97.43 mm
